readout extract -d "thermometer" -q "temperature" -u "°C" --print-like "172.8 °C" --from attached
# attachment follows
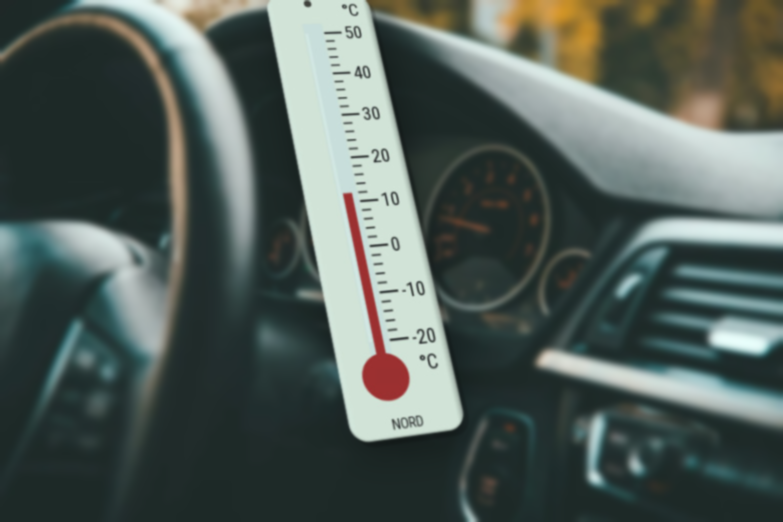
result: 12 °C
